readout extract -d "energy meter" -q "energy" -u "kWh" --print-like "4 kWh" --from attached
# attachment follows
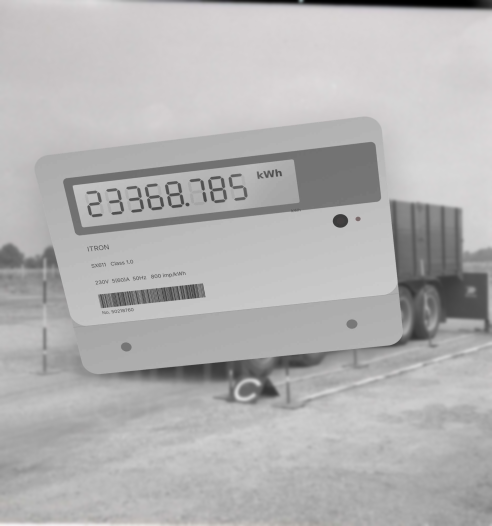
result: 23368.785 kWh
